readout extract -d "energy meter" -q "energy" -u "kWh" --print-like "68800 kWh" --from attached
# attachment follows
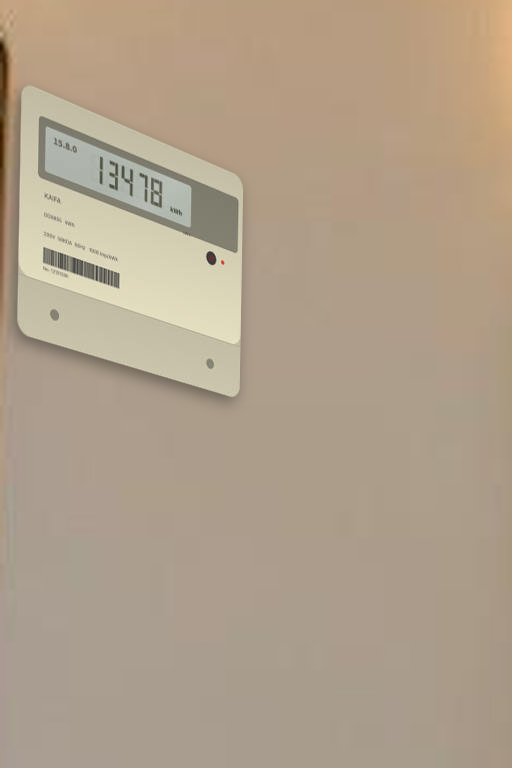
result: 13478 kWh
